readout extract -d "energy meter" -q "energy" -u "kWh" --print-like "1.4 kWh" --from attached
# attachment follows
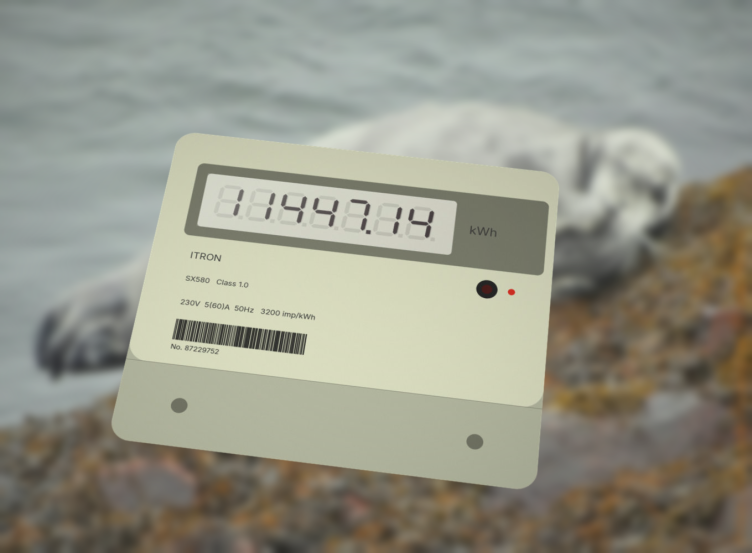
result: 11447.14 kWh
